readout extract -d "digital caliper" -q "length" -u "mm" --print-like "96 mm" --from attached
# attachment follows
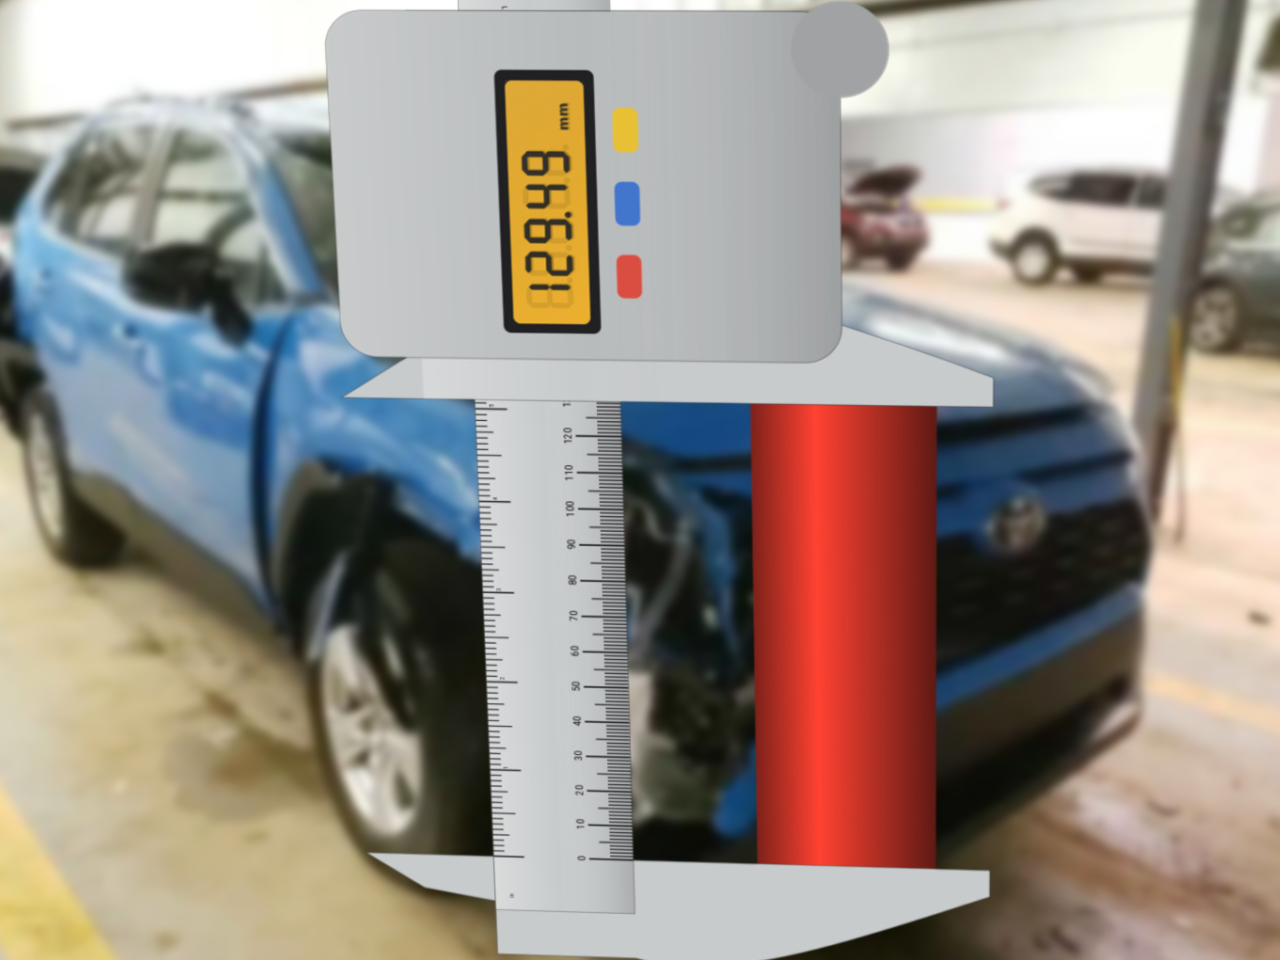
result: 129.49 mm
